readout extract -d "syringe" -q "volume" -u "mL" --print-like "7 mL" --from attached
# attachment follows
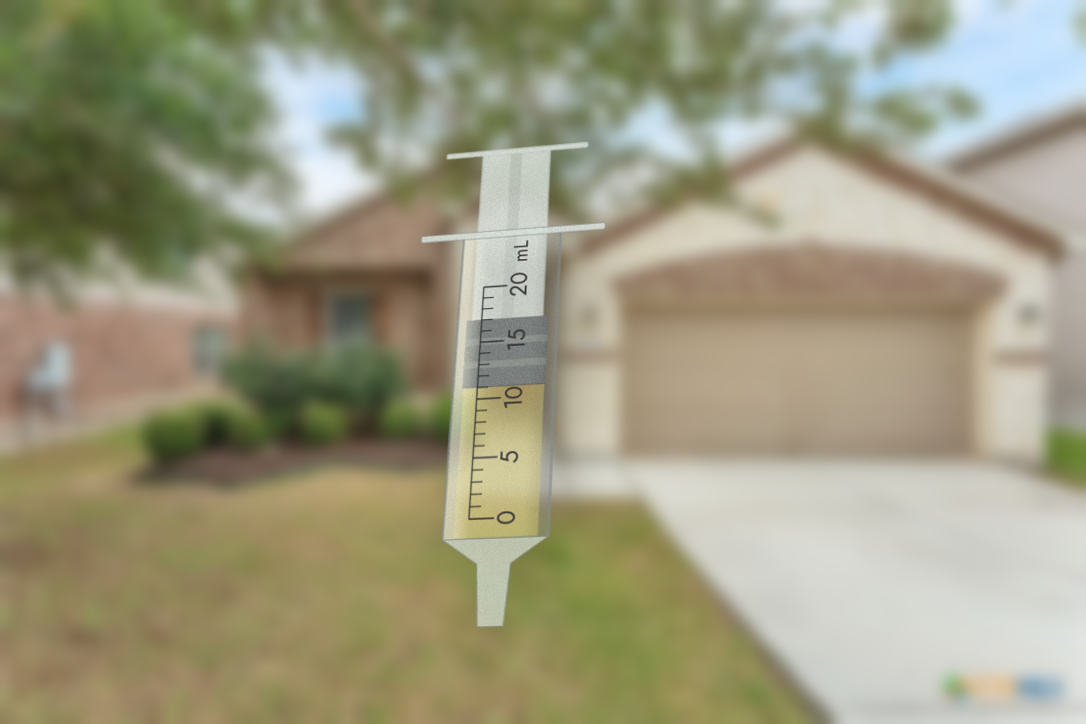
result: 11 mL
